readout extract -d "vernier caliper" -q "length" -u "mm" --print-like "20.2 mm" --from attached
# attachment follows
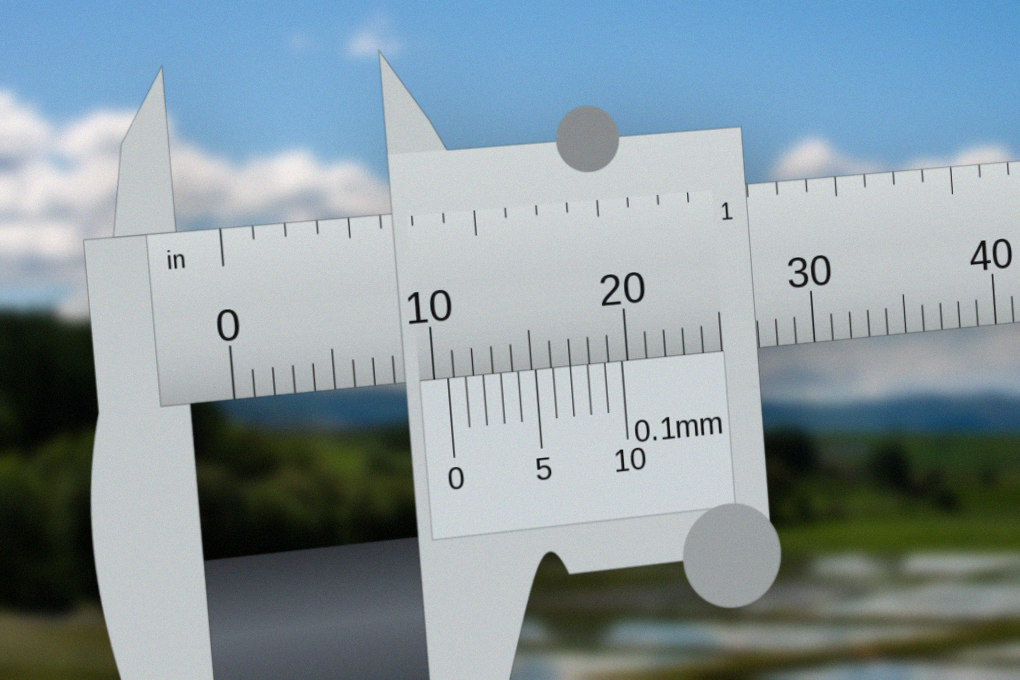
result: 10.7 mm
